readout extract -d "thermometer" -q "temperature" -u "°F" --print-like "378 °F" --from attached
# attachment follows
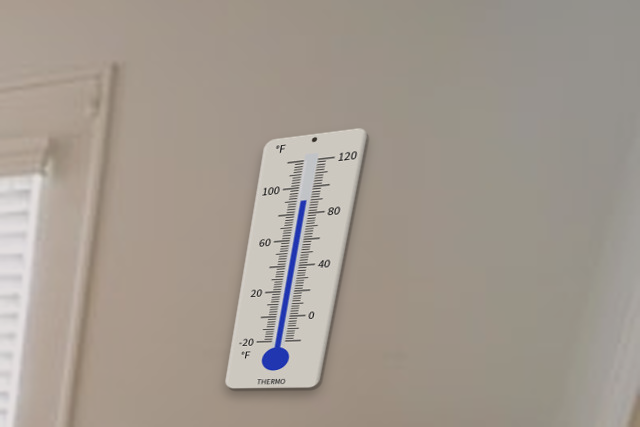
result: 90 °F
